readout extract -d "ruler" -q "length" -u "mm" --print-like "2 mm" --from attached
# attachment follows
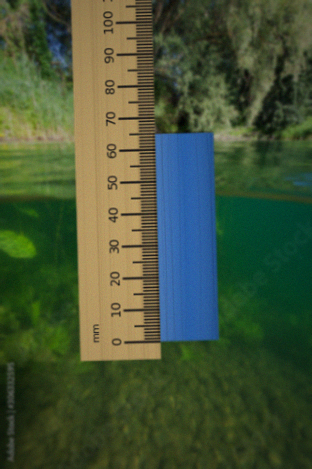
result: 65 mm
